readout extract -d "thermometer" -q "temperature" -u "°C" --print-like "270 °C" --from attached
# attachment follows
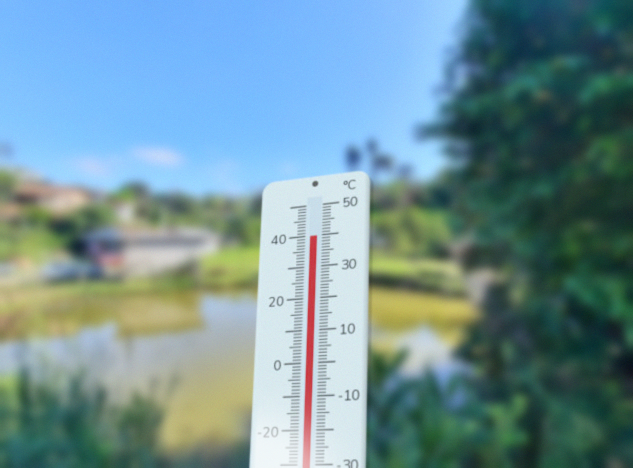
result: 40 °C
